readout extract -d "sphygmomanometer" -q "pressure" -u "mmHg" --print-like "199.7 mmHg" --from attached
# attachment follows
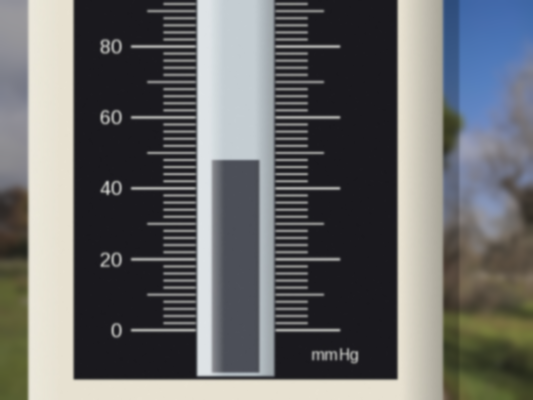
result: 48 mmHg
